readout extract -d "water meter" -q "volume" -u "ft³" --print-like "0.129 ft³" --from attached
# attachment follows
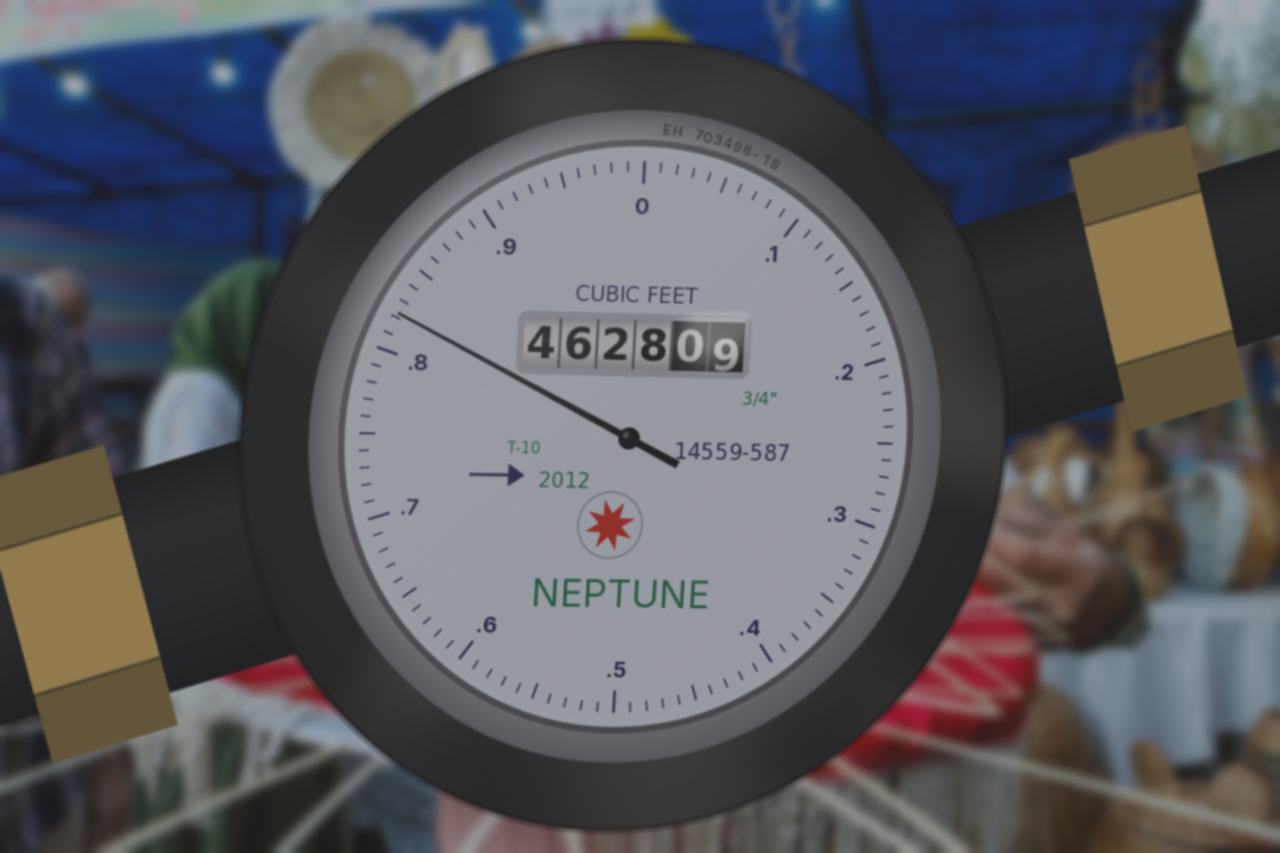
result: 462808.82 ft³
